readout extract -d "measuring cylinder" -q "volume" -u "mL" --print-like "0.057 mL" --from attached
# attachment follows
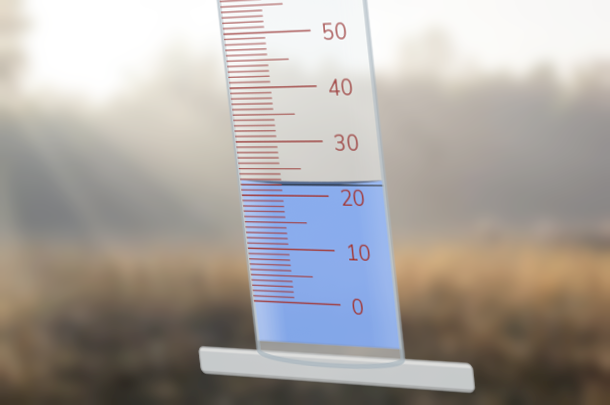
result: 22 mL
